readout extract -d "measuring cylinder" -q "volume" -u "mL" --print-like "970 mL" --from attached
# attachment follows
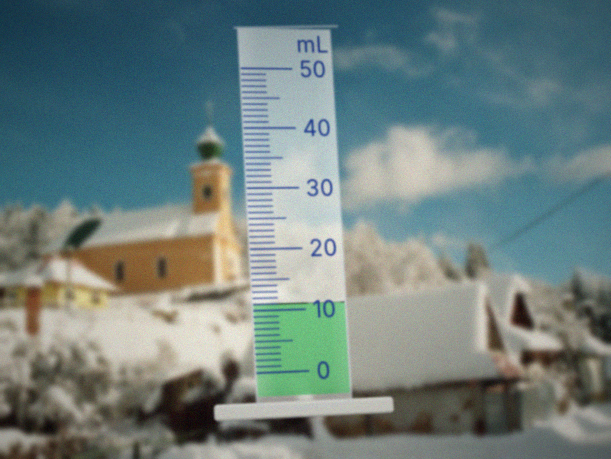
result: 11 mL
